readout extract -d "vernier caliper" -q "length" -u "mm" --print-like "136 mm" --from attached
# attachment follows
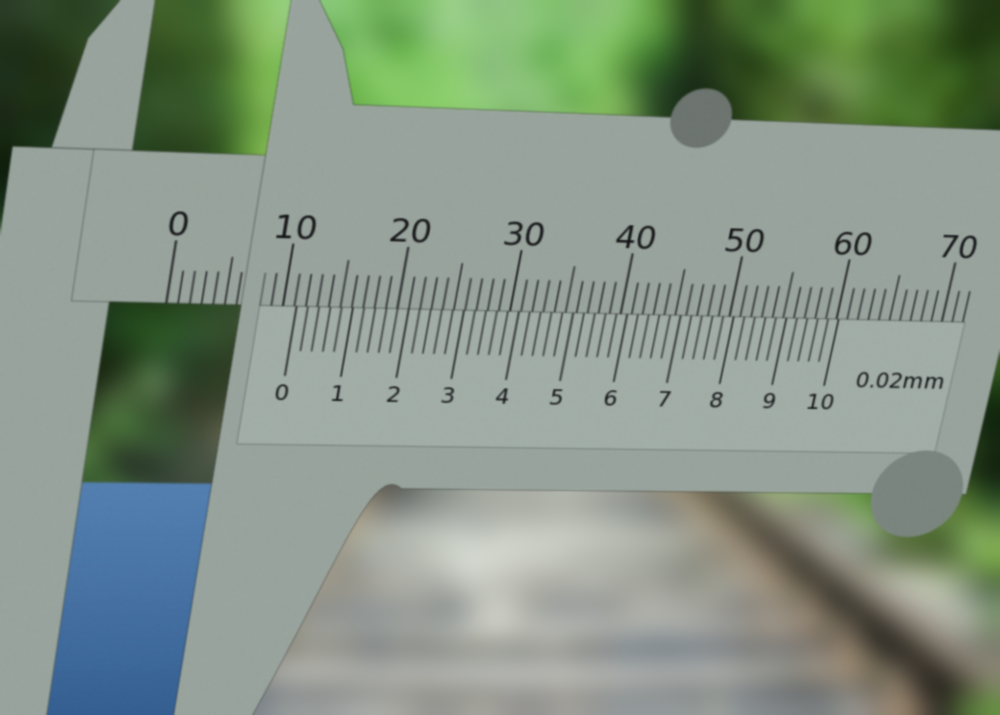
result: 11.2 mm
